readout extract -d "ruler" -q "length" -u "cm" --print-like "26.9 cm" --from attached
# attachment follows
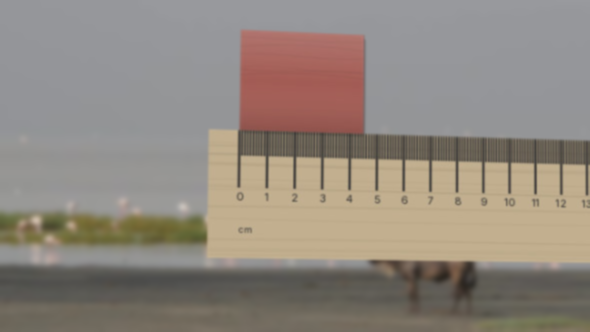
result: 4.5 cm
